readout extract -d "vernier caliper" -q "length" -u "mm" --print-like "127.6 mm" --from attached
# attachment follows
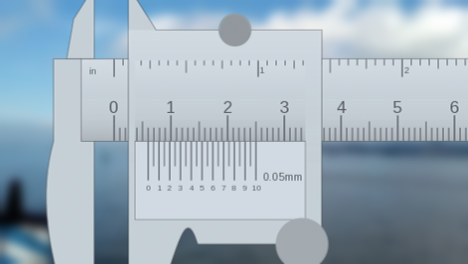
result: 6.0 mm
